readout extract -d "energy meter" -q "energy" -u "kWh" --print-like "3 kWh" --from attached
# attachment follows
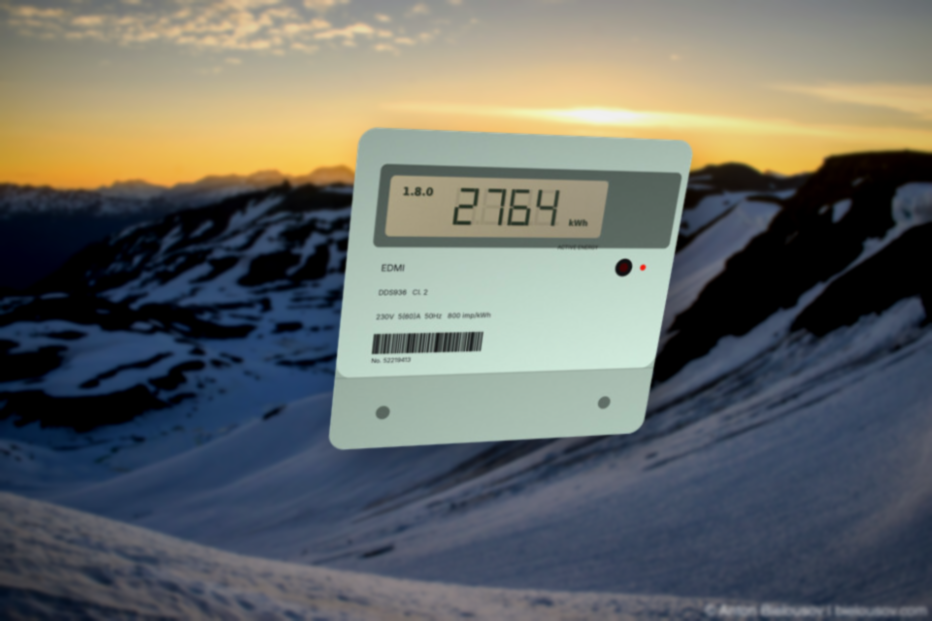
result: 2764 kWh
